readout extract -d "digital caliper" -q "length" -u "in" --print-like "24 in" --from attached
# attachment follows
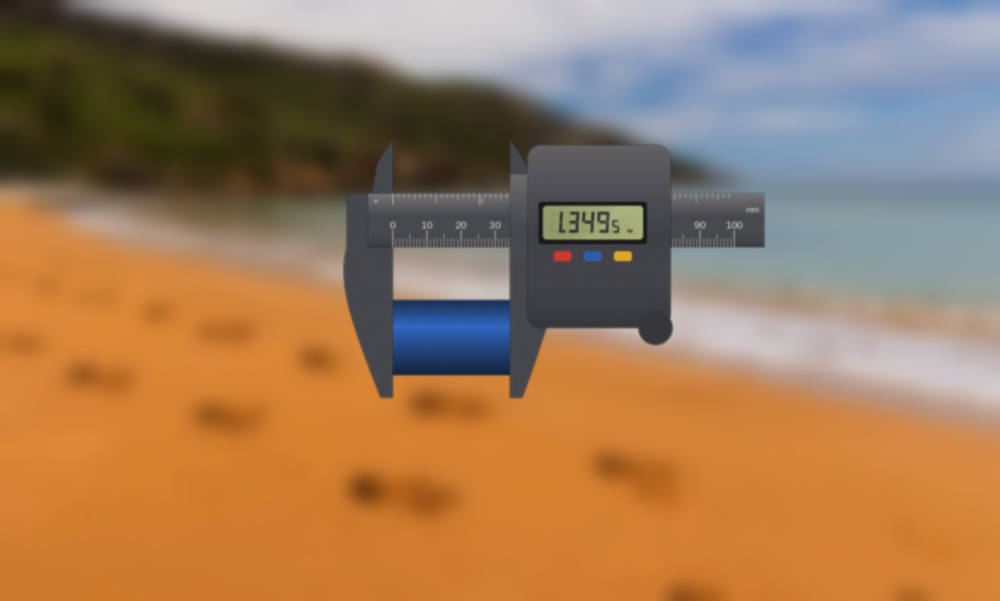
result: 1.3495 in
